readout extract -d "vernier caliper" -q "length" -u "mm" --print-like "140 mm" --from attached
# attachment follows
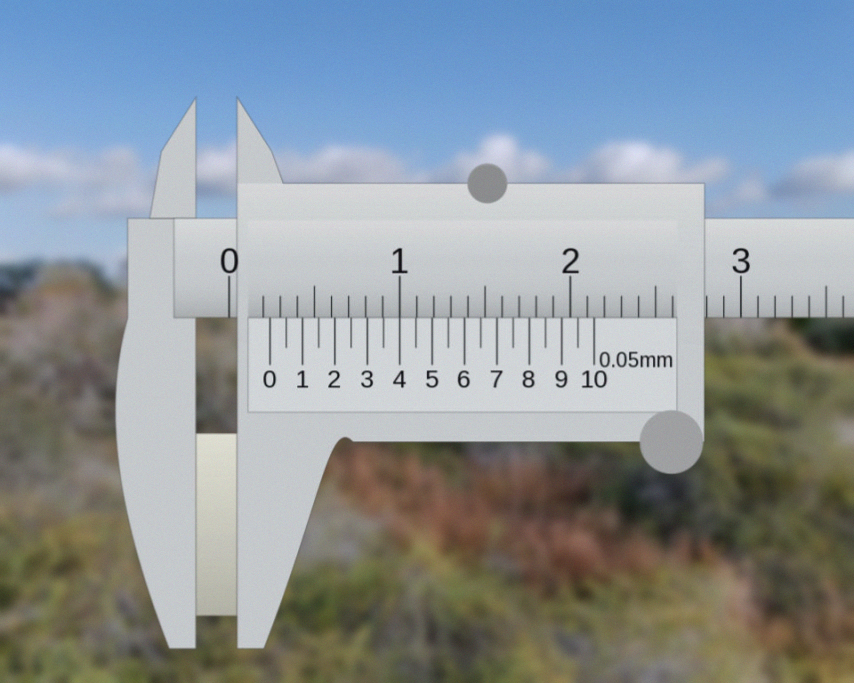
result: 2.4 mm
